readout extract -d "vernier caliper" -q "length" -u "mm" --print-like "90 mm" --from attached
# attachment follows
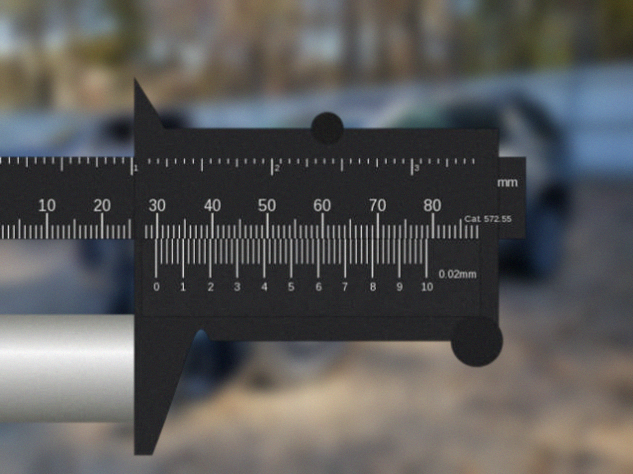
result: 29.8 mm
